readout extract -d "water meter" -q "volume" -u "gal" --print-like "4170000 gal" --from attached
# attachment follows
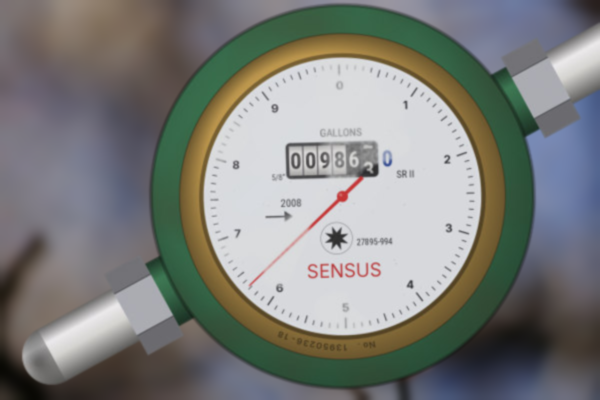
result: 98626.3 gal
